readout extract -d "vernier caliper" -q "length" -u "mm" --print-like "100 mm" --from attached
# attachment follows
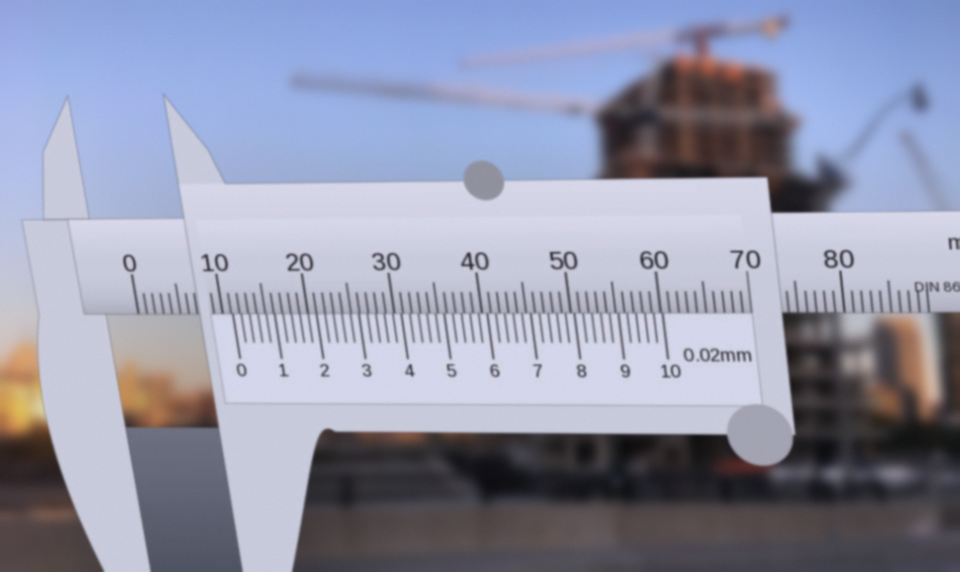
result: 11.2 mm
